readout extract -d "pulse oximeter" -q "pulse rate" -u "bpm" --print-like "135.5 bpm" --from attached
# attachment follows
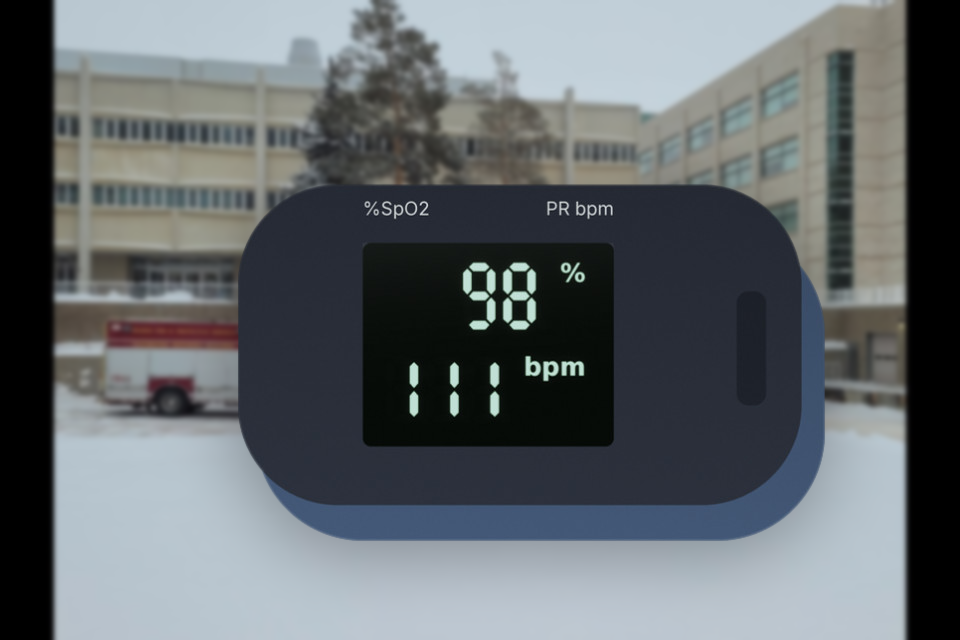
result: 111 bpm
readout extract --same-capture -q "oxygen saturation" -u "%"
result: 98 %
